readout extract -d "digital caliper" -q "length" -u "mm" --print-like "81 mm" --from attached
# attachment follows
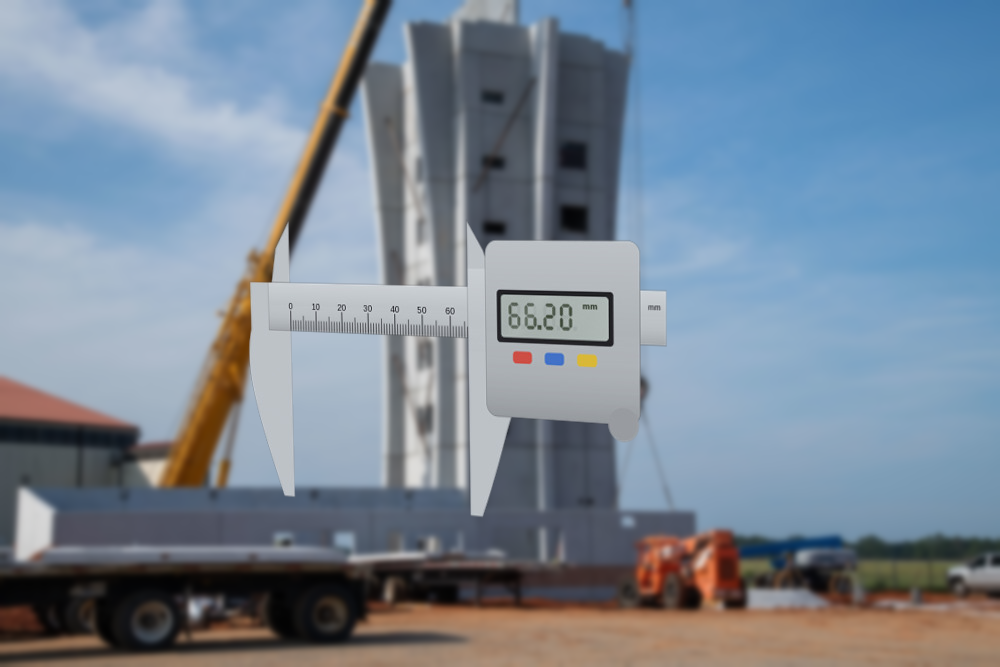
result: 66.20 mm
